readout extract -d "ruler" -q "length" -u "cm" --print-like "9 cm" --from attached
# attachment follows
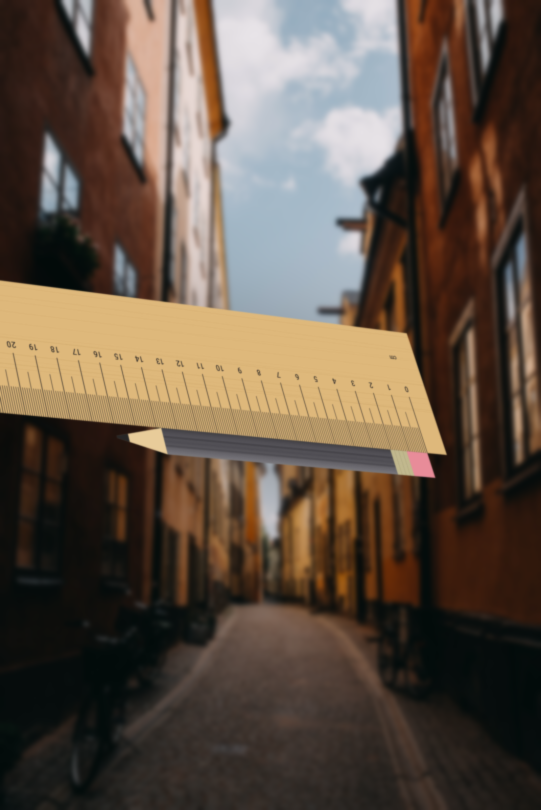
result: 16 cm
